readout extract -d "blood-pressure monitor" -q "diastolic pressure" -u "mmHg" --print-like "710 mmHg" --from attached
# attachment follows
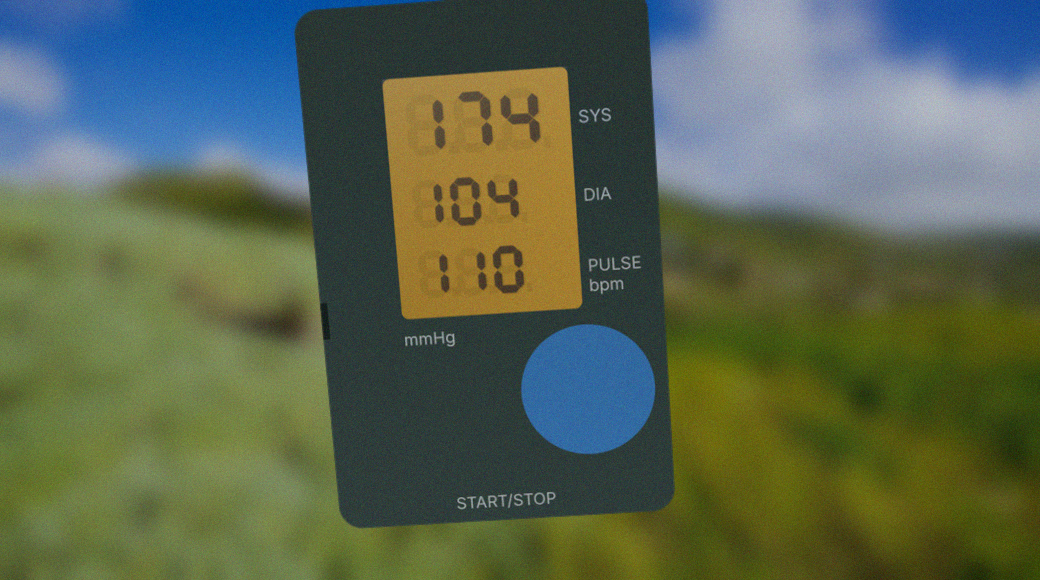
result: 104 mmHg
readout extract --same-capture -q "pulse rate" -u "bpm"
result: 110 bpm
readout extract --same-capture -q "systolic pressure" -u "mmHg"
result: 174 mmHg
